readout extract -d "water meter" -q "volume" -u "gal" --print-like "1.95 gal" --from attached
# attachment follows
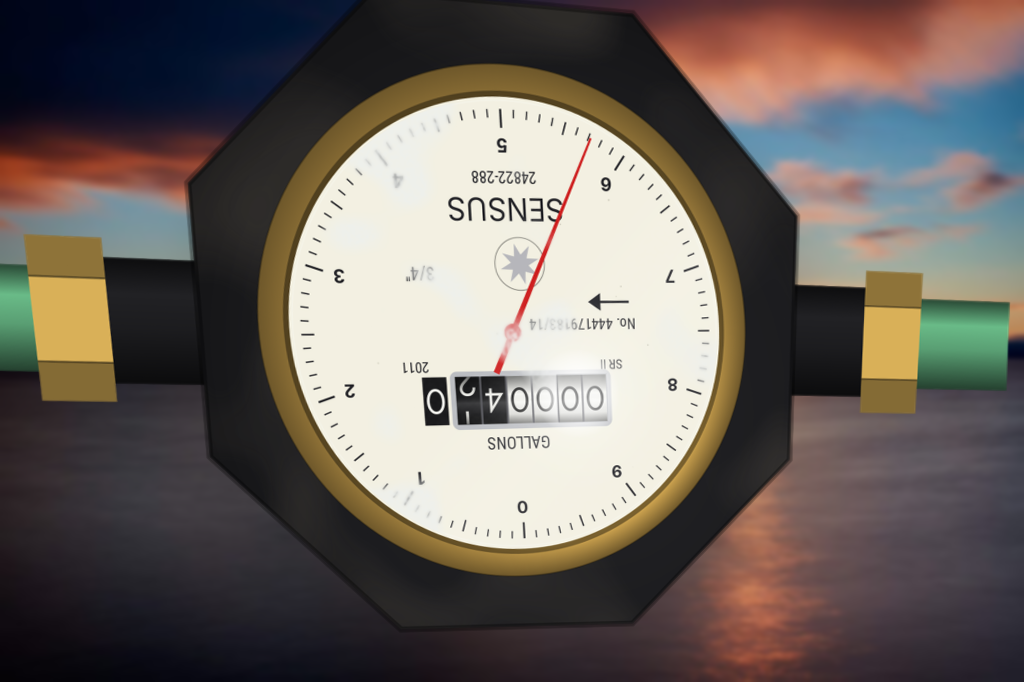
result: 415.7 gal
